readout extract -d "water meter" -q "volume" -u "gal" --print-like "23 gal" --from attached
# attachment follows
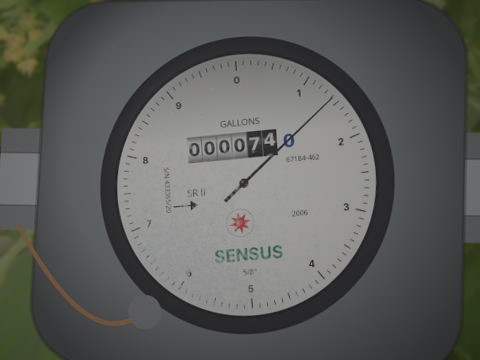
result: 741.4 gal
